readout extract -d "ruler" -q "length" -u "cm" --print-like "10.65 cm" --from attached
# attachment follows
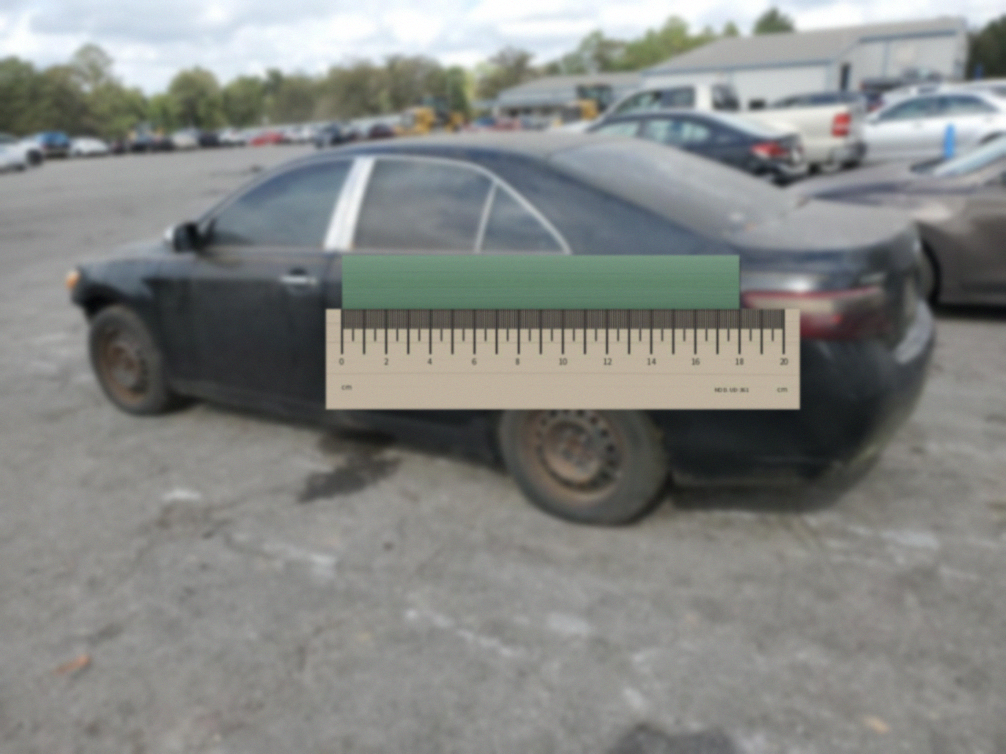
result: 18 cm
